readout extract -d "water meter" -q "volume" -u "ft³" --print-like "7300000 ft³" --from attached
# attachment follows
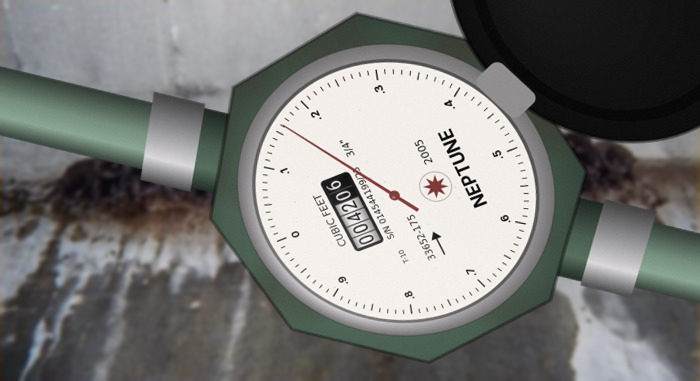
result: 4206.16 ft³
